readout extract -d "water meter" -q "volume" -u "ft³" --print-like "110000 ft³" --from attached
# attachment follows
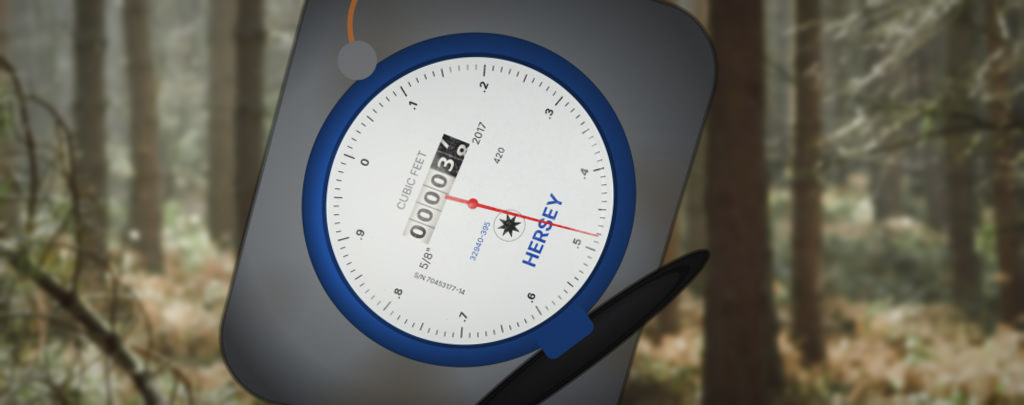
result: 37.48 ft³
